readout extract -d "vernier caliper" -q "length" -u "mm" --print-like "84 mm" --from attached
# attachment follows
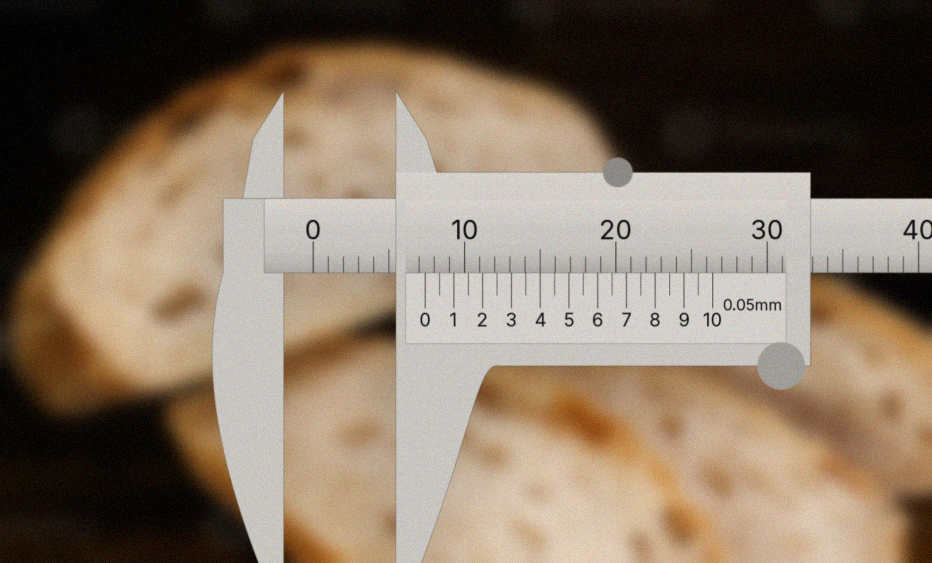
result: 7.4 mm
